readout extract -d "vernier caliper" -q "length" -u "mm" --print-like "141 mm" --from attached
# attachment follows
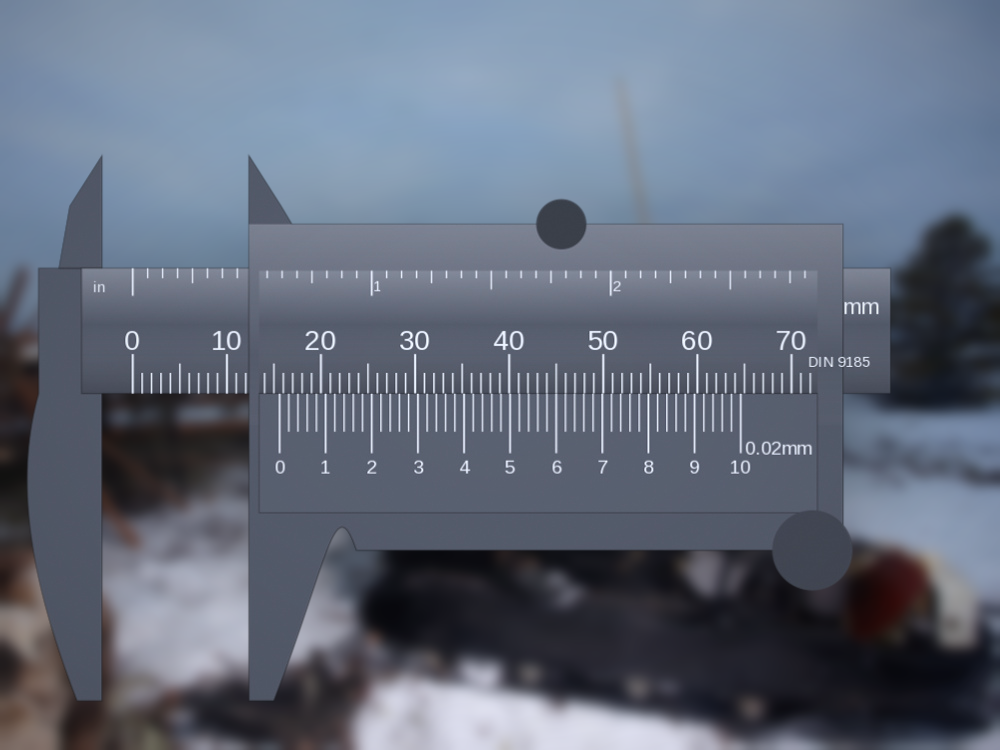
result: 15.6 mm
